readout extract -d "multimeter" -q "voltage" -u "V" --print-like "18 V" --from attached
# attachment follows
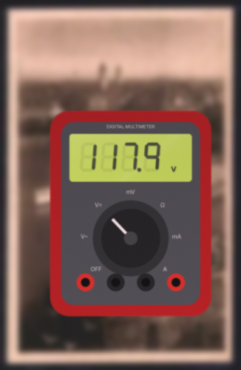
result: 117.9 V
